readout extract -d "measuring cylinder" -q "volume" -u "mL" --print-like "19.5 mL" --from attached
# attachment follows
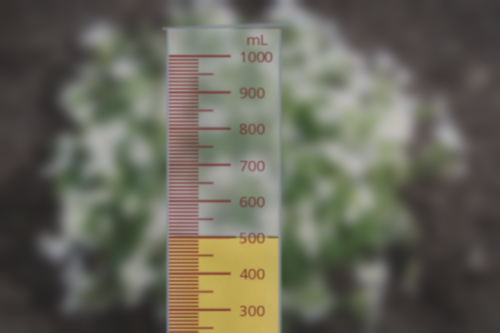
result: 500 mL
